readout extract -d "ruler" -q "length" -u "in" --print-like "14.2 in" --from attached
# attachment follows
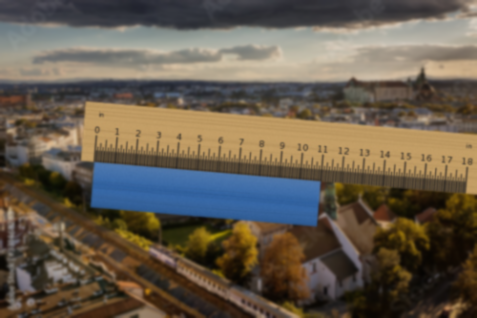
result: 11 in
